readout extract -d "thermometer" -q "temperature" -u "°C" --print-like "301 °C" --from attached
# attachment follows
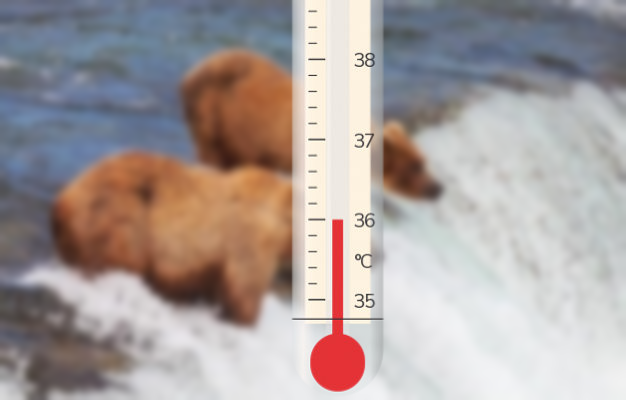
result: 36 °C
